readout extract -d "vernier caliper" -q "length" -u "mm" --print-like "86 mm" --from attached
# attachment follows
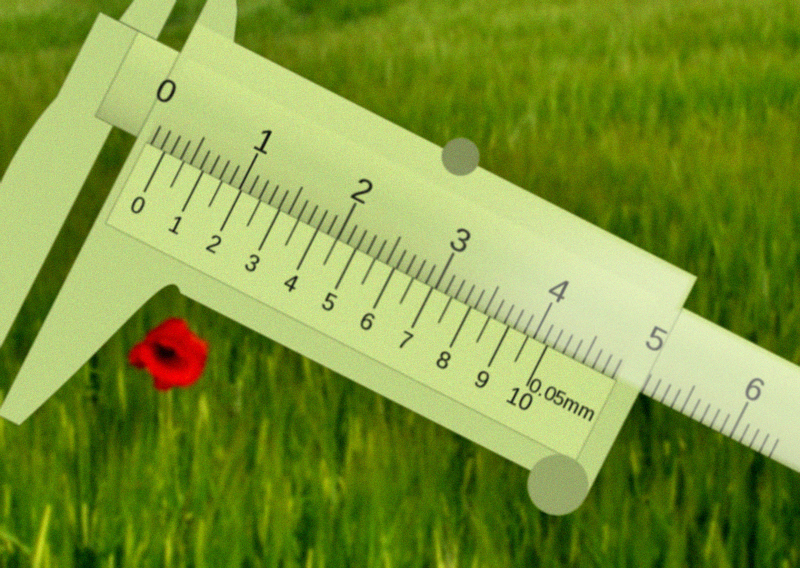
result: 2.4 mm
